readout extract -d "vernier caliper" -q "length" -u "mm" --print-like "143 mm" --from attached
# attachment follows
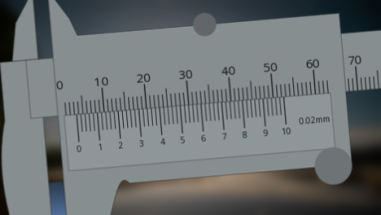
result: 3.5 mm
